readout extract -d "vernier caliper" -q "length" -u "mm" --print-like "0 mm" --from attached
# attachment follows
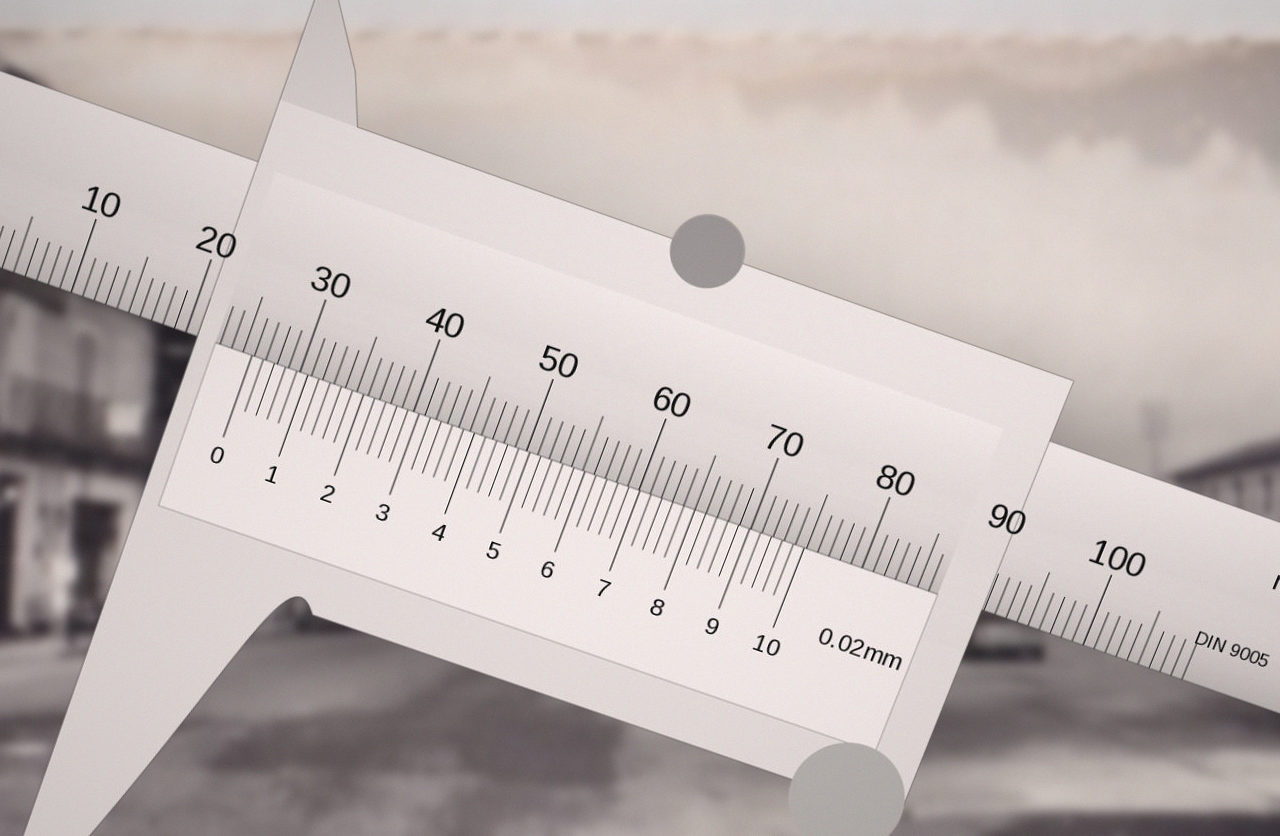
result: 25.8 mm
